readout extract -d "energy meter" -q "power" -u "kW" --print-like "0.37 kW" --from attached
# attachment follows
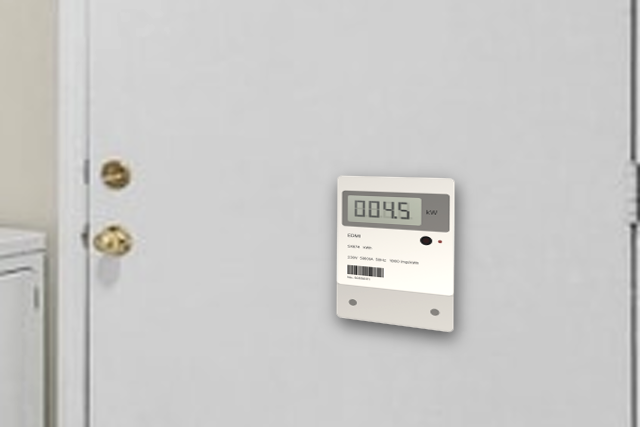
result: 4.5 kW
